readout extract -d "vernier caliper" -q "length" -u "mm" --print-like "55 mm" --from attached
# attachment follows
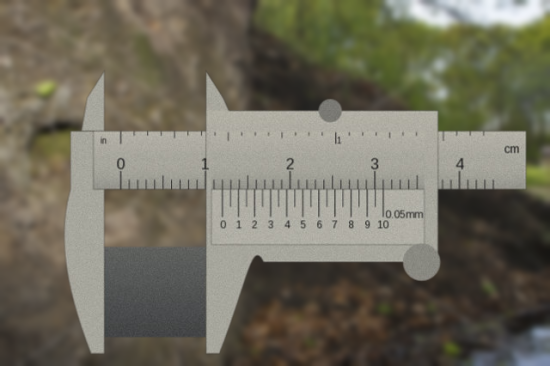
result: 12.0 mm
